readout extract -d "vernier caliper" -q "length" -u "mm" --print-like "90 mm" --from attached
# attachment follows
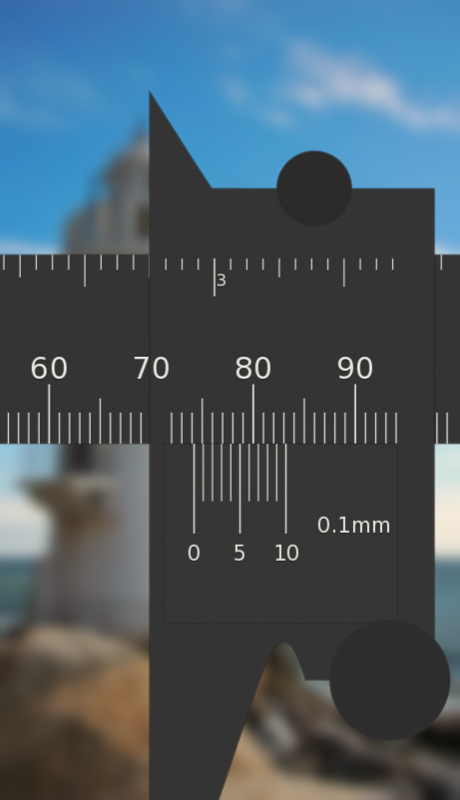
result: 74.2 mm
